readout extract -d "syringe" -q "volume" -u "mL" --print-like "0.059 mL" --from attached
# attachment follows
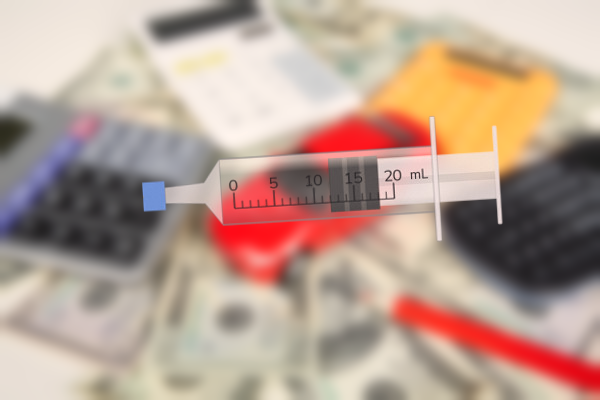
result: 12 mL
